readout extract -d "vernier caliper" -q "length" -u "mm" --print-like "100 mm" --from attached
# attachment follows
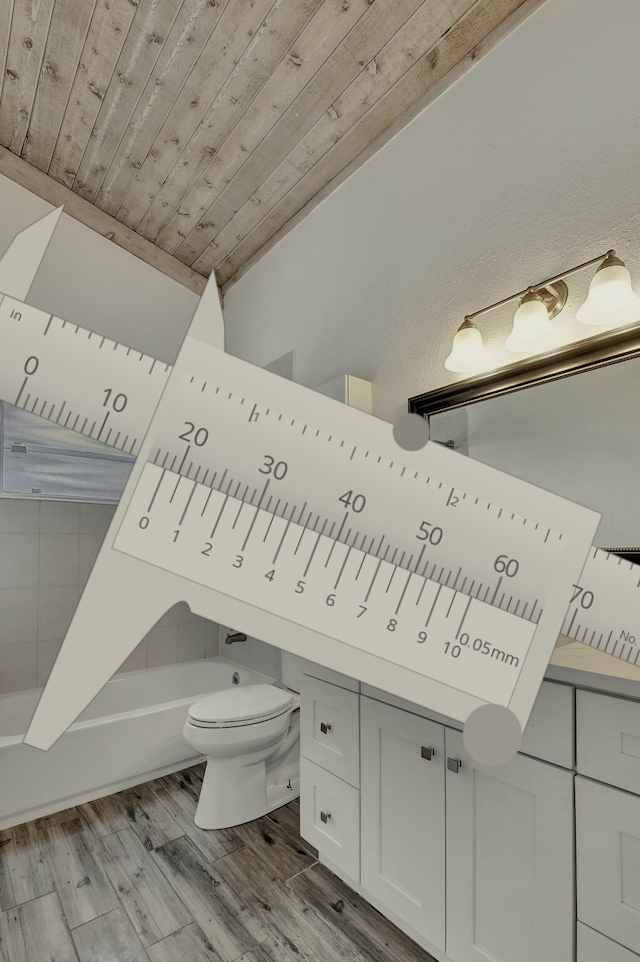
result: 18.4 mm
